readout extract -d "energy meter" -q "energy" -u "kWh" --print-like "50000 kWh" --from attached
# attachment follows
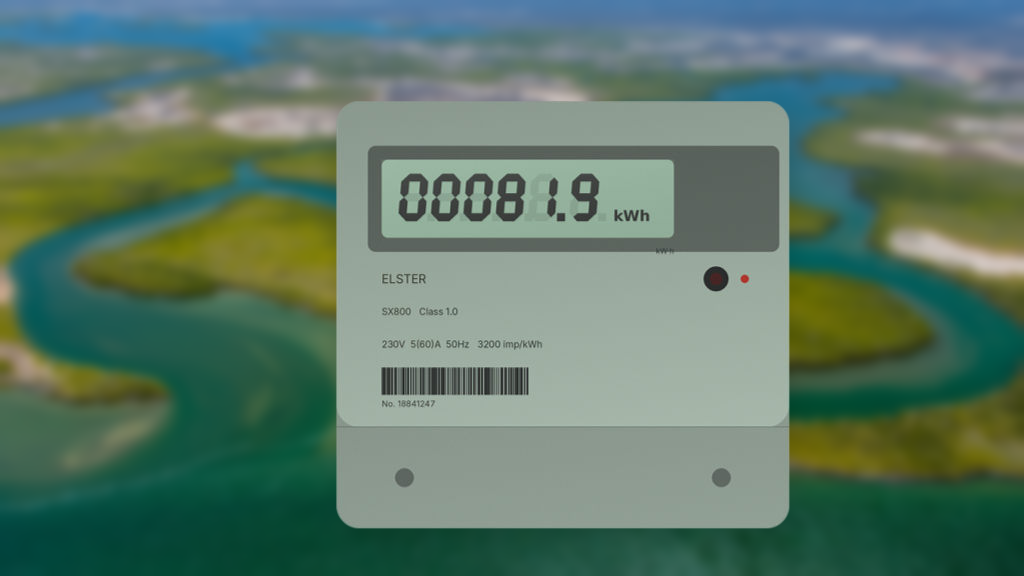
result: 81.9 kWh
